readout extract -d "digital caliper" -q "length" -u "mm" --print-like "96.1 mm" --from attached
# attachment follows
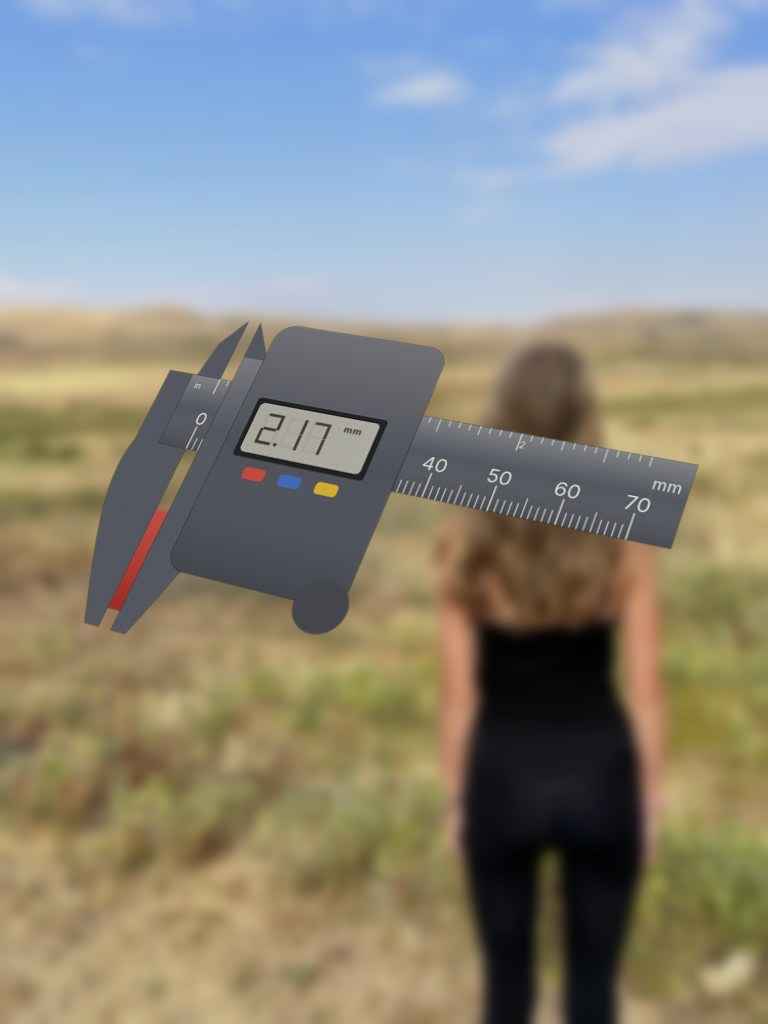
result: 2.17 mm
